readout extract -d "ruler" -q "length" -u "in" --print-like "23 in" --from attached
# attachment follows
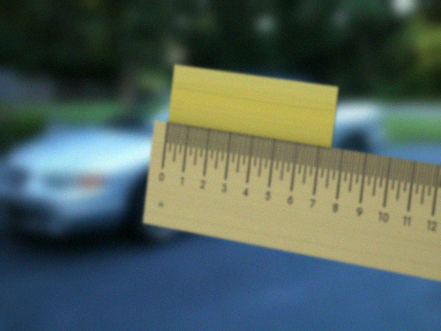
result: 7.5 in
